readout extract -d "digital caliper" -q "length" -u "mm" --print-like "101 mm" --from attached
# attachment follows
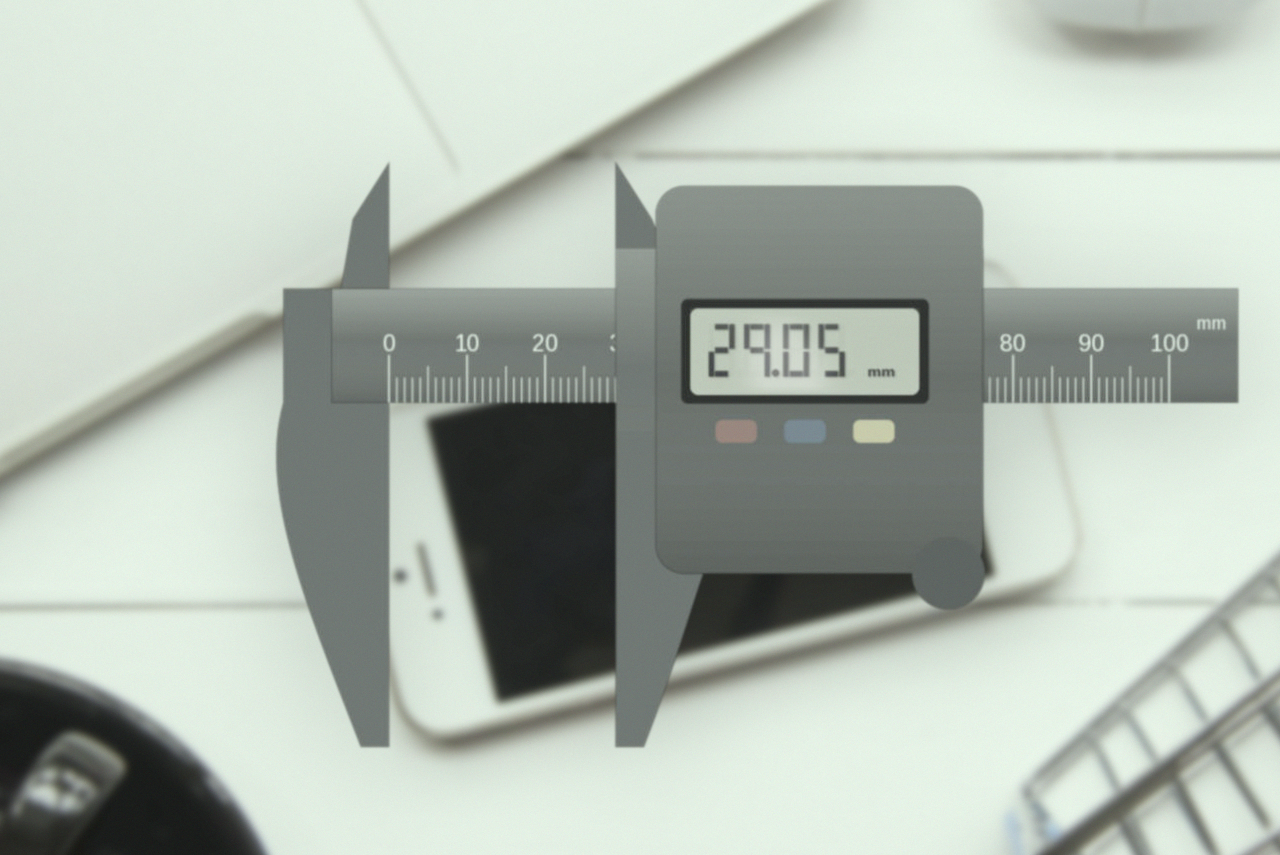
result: 29.05 mm
